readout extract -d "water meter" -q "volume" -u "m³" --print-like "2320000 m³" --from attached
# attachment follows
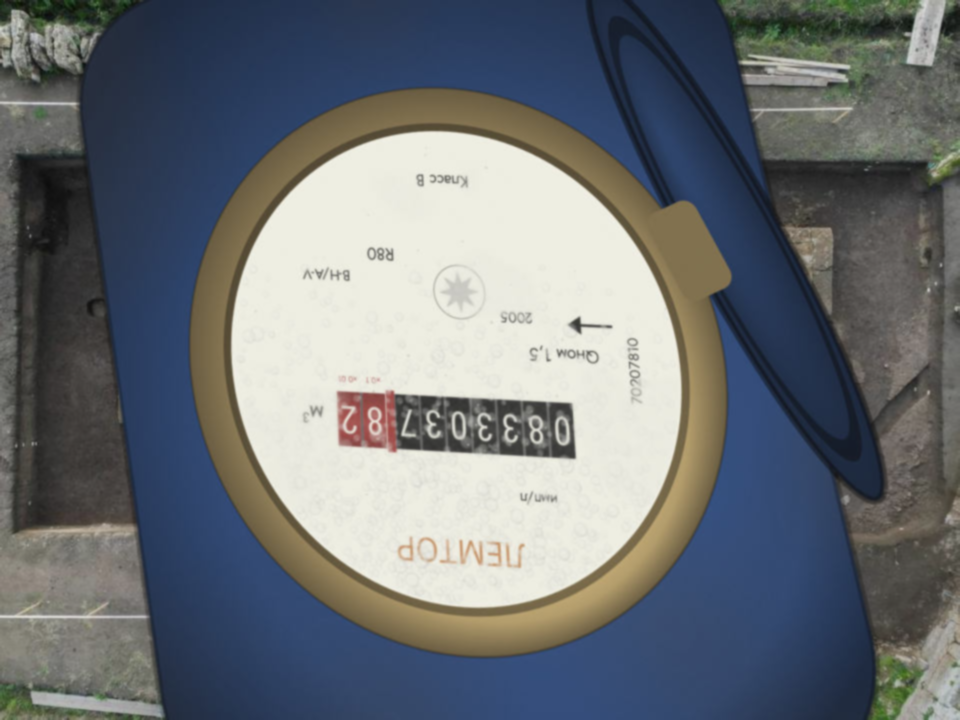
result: 833037.82 m³
